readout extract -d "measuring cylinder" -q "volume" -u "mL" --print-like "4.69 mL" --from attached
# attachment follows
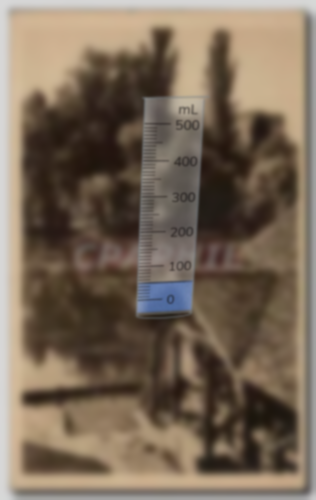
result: 50 mL
